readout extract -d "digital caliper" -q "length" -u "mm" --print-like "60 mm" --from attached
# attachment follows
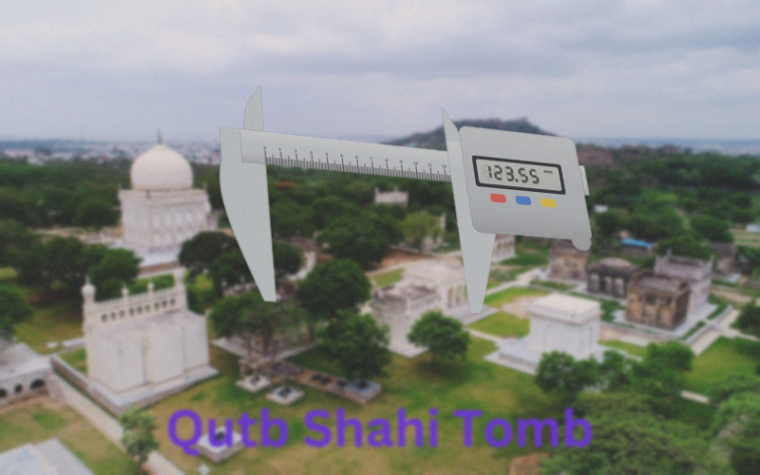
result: 123.55 mm
